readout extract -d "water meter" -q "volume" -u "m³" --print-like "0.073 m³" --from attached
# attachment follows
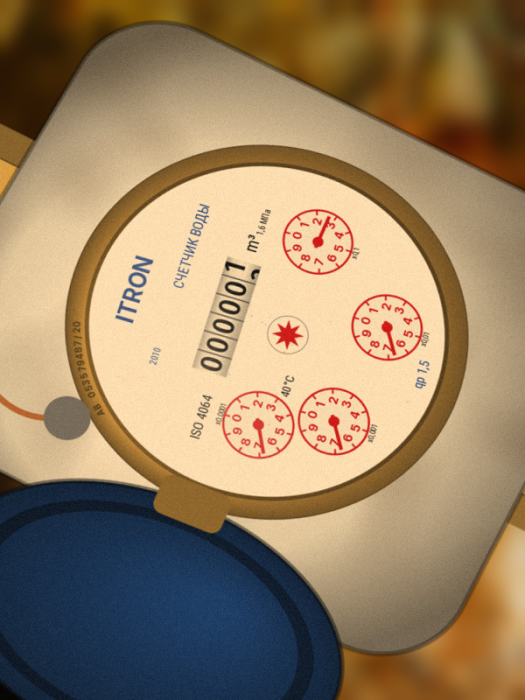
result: 1.2666 m³
